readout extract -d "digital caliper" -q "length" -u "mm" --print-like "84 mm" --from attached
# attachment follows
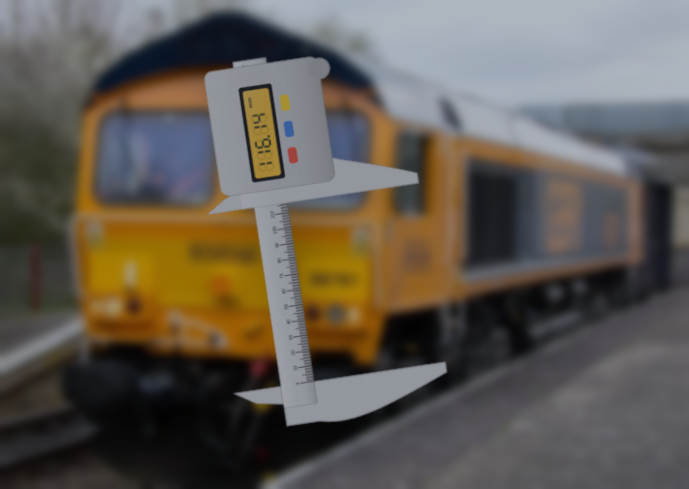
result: 116.14 mm
